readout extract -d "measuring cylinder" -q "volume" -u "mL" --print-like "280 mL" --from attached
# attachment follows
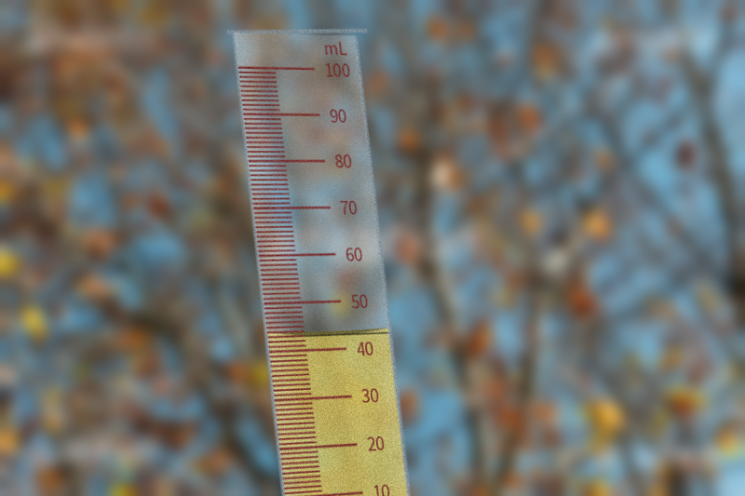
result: 43 mL
